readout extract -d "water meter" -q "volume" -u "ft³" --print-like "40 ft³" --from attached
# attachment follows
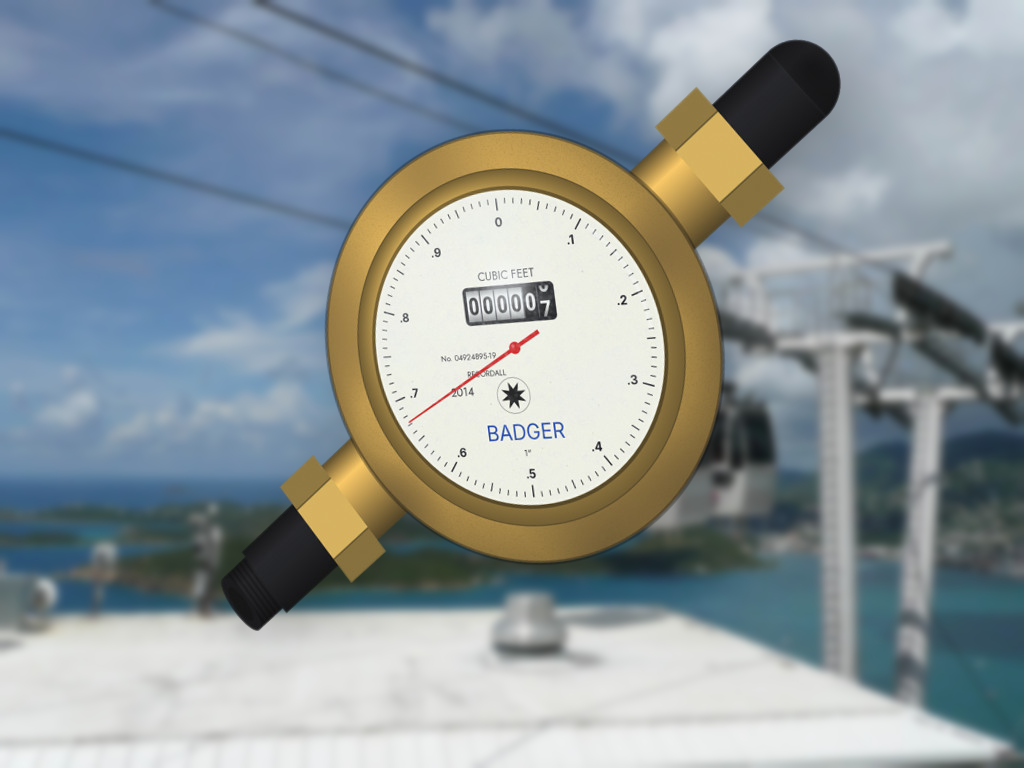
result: 6.67 ft³
